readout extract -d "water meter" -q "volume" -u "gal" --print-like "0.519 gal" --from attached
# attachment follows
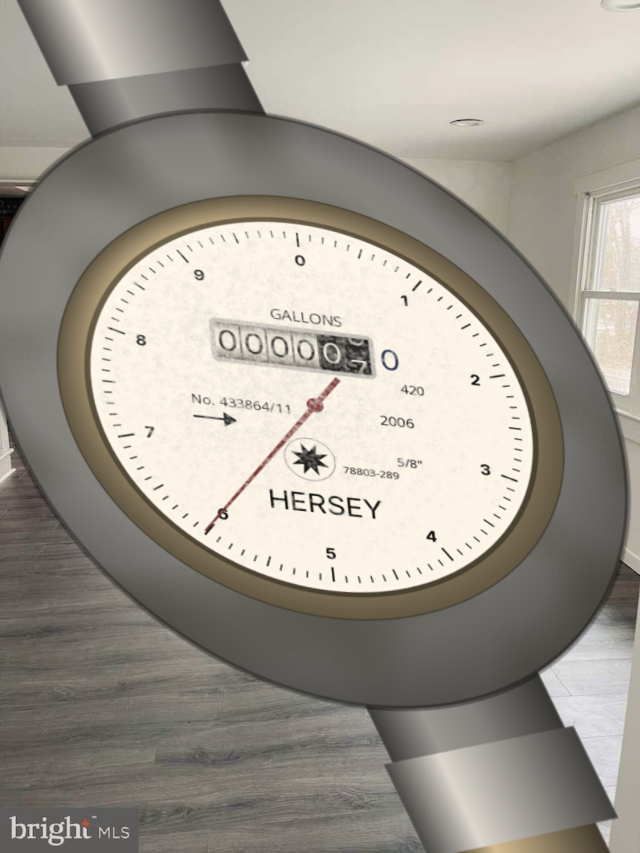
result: 66.0 gal
